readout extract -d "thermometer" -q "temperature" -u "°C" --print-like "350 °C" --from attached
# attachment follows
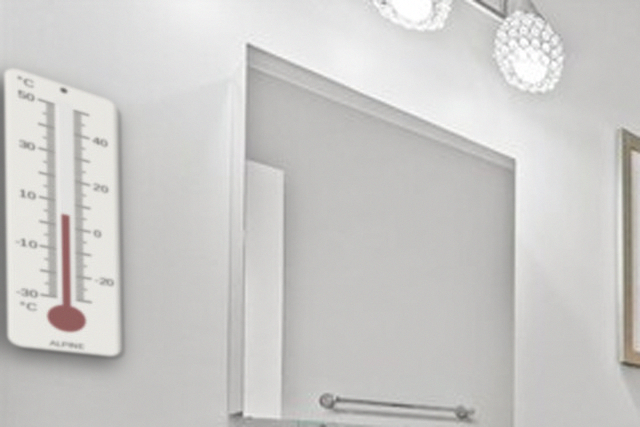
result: 5 °C
